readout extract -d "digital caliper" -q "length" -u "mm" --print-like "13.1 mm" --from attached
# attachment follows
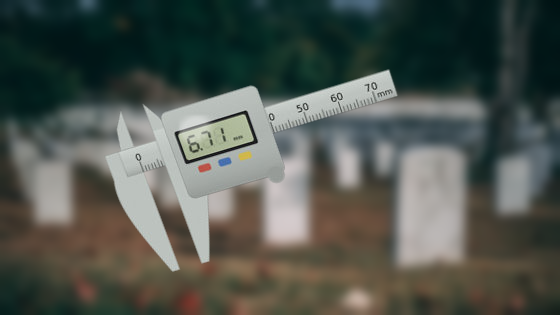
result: 6.71 mm
